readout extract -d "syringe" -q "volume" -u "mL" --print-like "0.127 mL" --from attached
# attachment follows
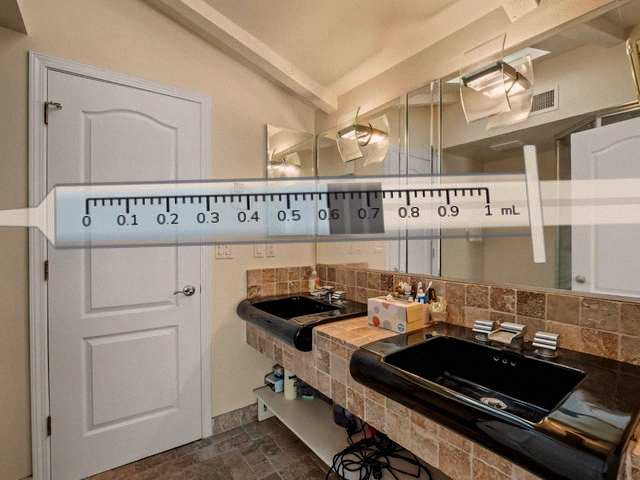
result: 0.6 mL
